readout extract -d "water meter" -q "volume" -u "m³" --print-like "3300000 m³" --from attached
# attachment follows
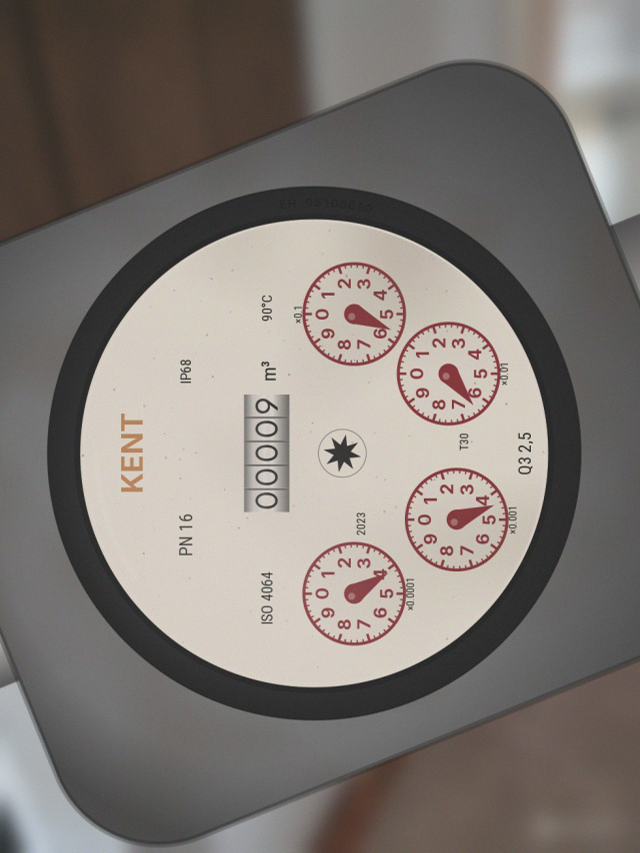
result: 9.5644 m³
